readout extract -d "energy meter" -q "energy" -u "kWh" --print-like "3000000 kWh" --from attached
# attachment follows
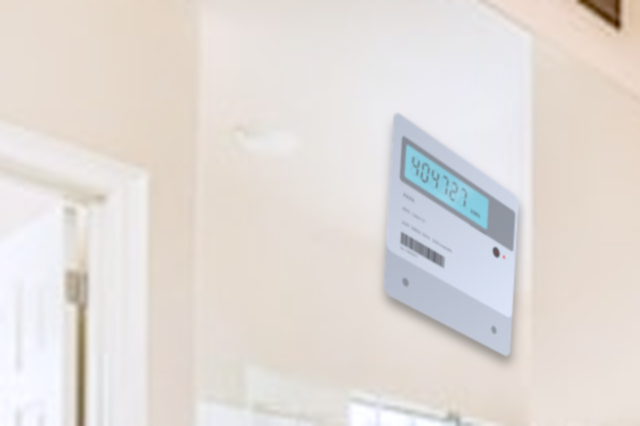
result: 404727 kWh
